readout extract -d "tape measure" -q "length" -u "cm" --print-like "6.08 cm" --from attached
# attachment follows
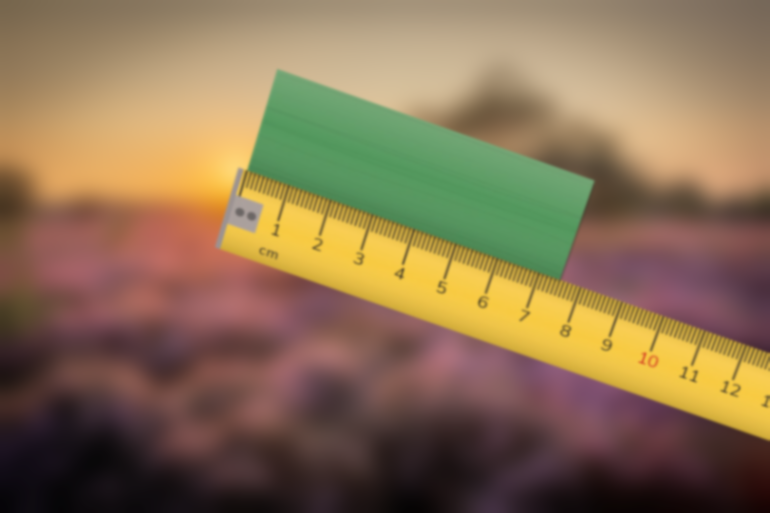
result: 7.5 cm
